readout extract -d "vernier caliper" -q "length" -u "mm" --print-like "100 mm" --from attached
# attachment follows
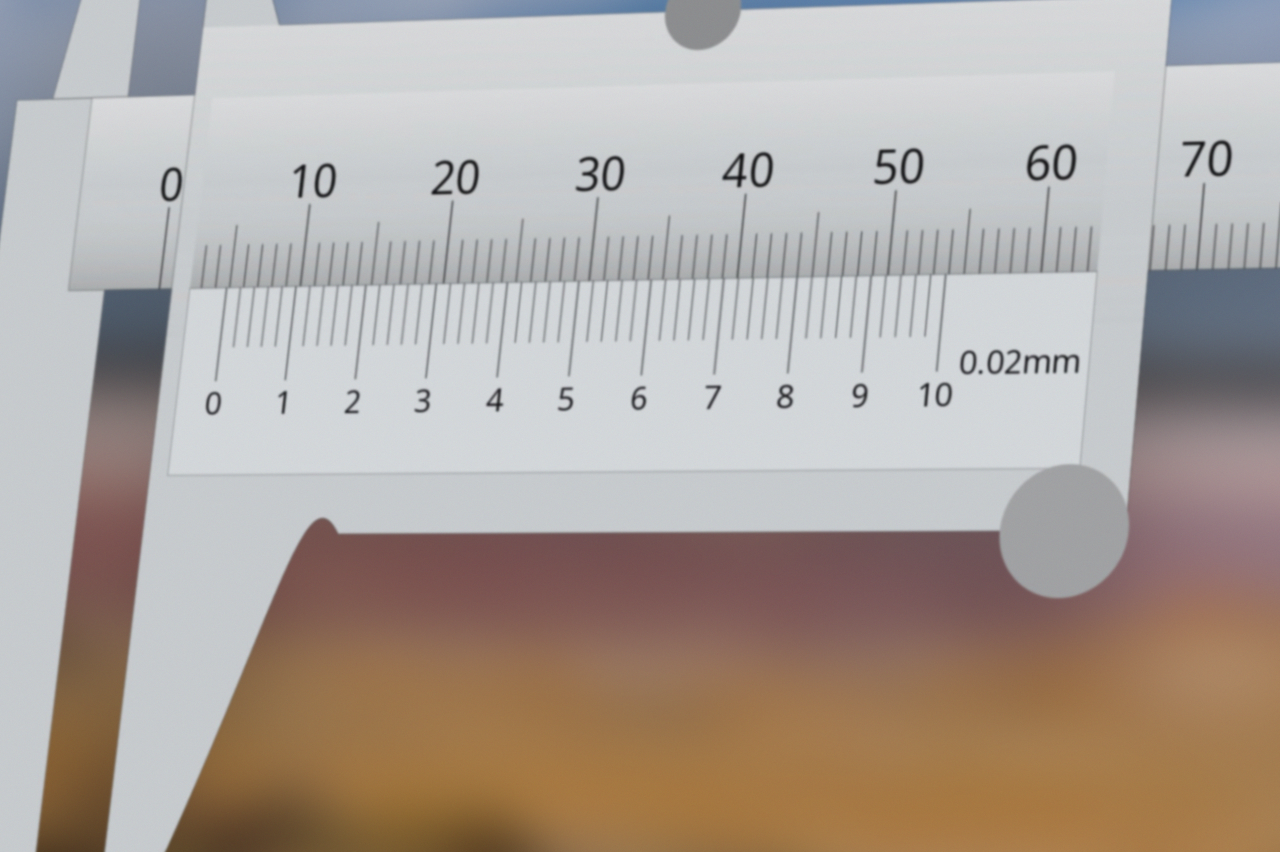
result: 4.8 mm
